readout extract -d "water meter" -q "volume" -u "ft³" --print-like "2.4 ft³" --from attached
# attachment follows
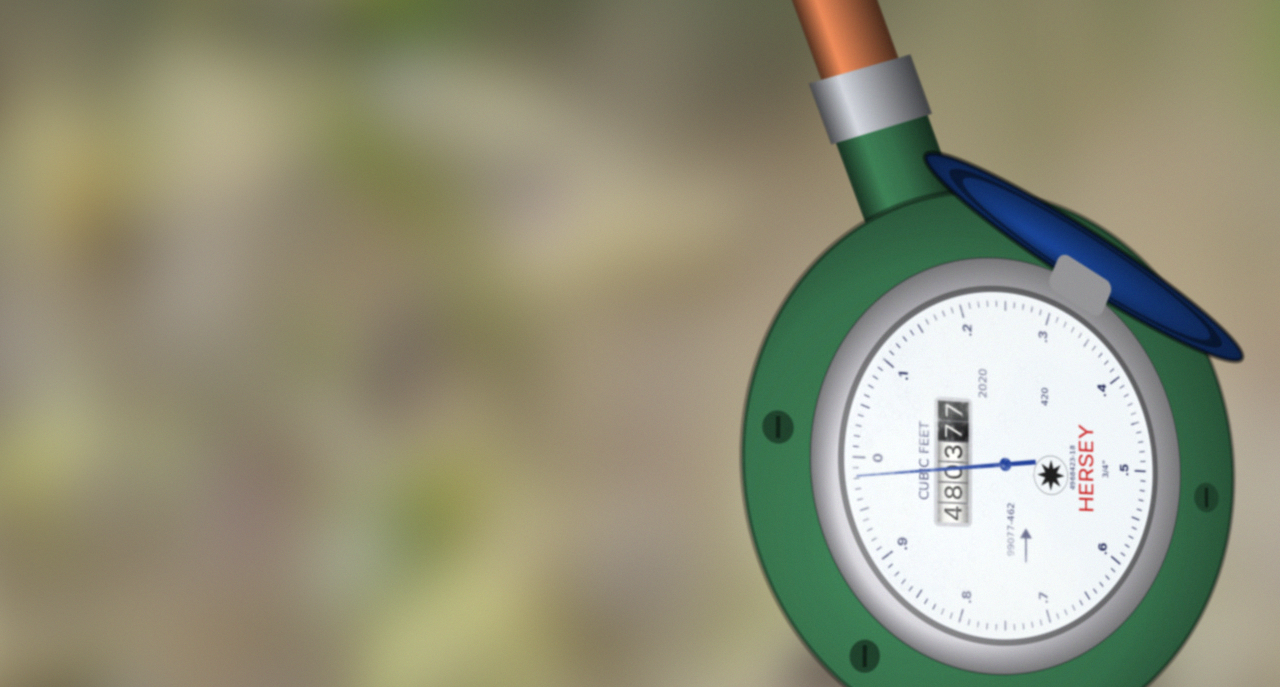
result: 480376.98 ft³
